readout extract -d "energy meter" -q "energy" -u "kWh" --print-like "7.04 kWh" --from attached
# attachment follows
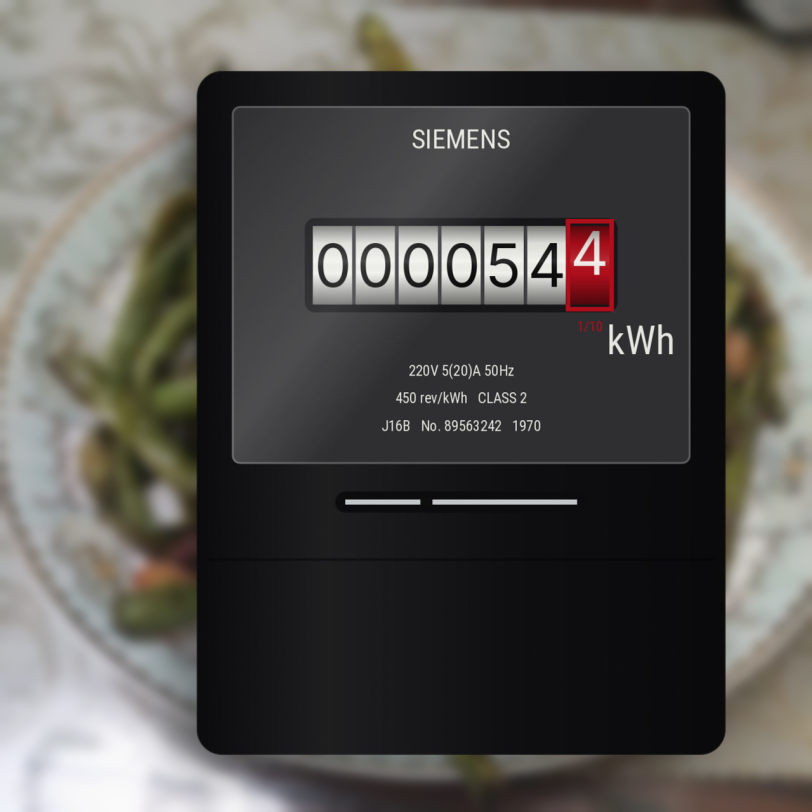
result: 54.4 kWh
